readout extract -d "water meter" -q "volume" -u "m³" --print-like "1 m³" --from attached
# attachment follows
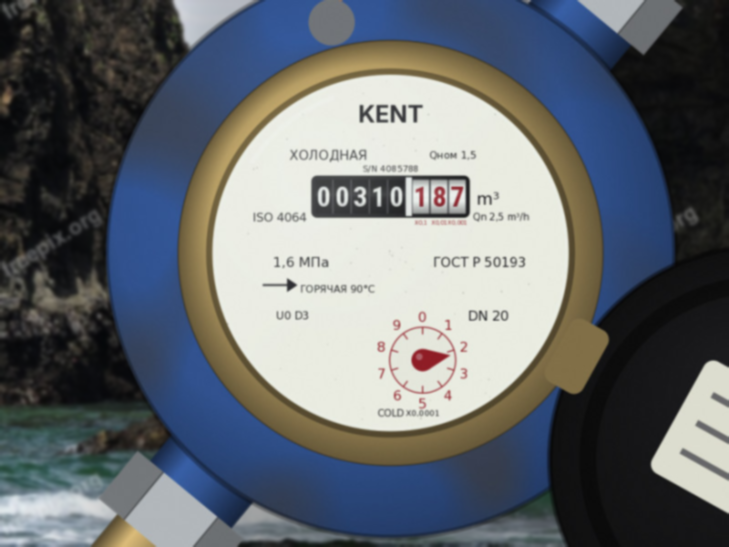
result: 310.1872 m³
